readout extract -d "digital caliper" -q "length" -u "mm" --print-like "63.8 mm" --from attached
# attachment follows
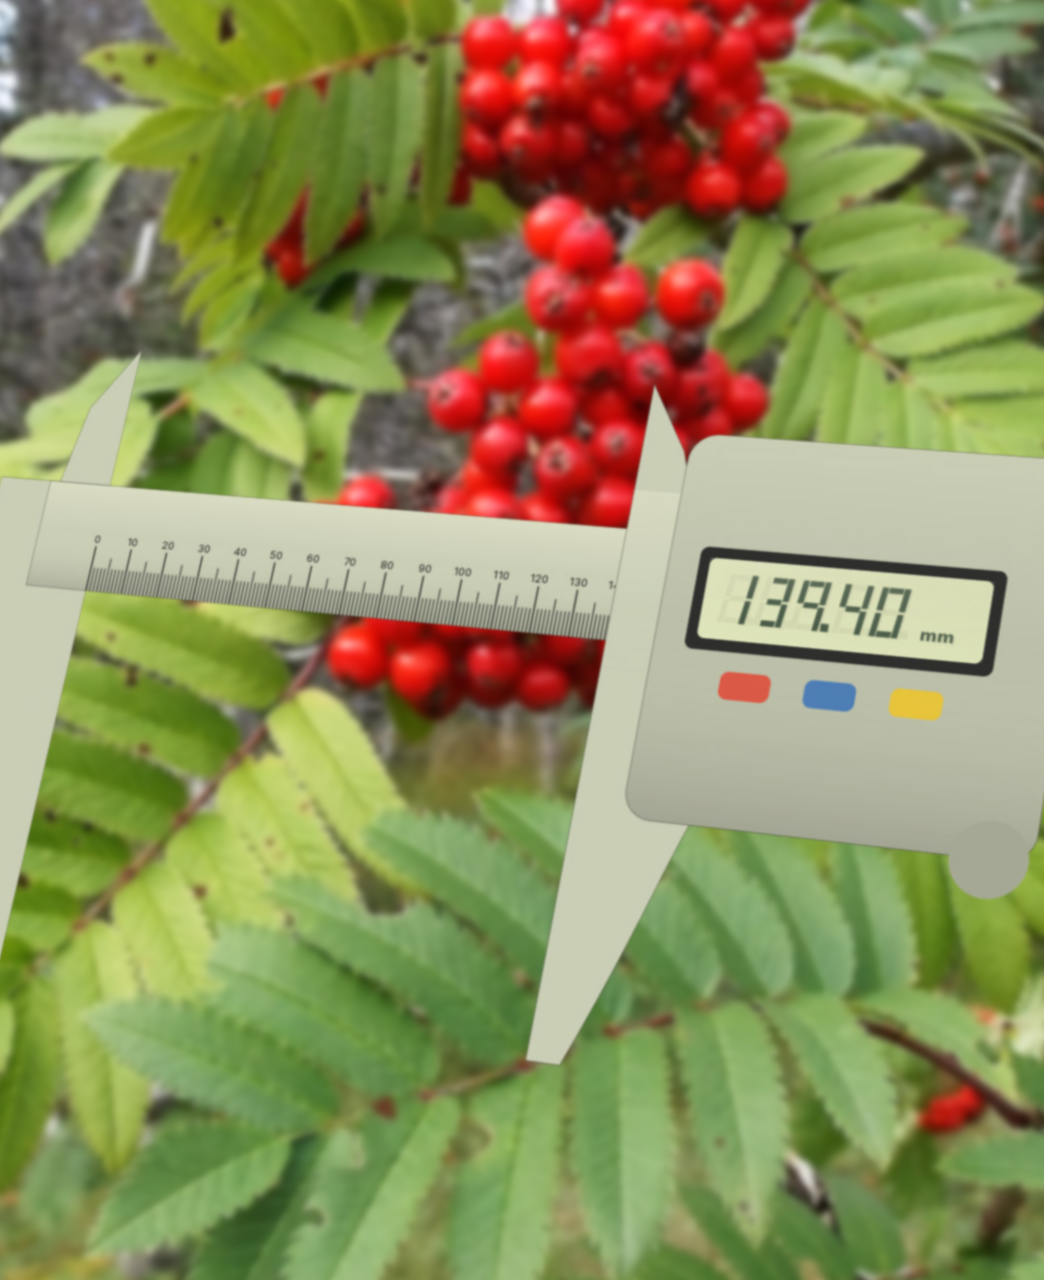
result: 139.40 mm
